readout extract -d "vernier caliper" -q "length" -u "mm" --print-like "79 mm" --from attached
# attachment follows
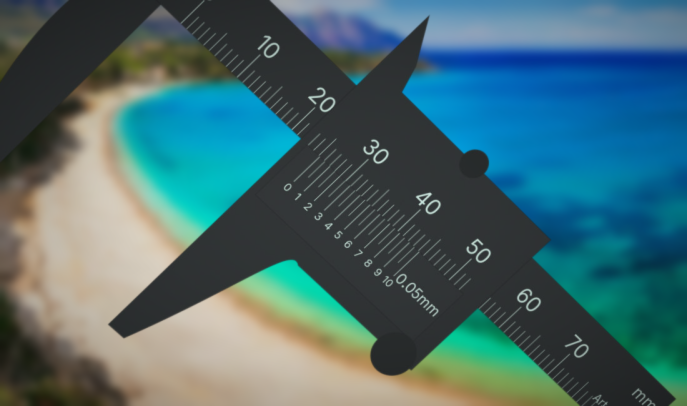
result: 25.2 mm
